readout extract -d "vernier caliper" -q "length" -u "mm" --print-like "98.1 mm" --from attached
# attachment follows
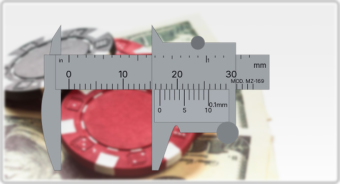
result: 16.8 mm
